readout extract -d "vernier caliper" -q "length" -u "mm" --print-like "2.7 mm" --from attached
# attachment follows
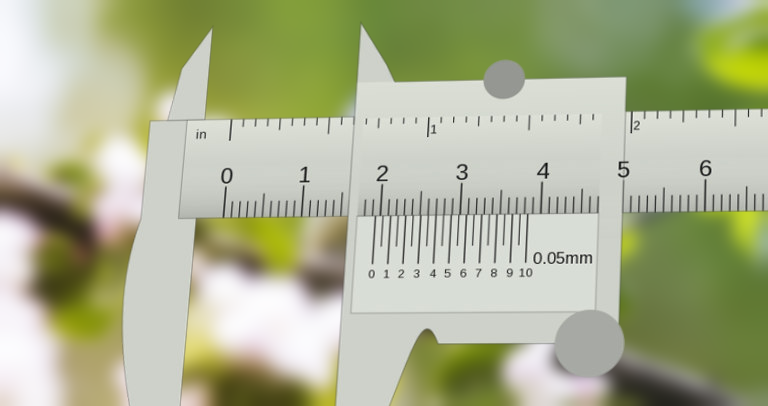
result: 19.4 mm
